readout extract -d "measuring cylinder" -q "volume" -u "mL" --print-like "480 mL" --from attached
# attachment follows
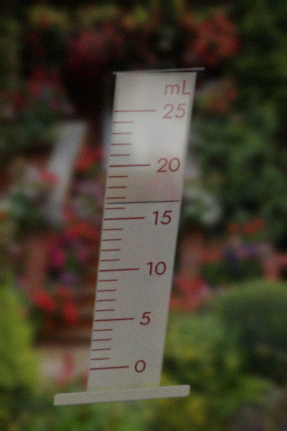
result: 16.5 mL
